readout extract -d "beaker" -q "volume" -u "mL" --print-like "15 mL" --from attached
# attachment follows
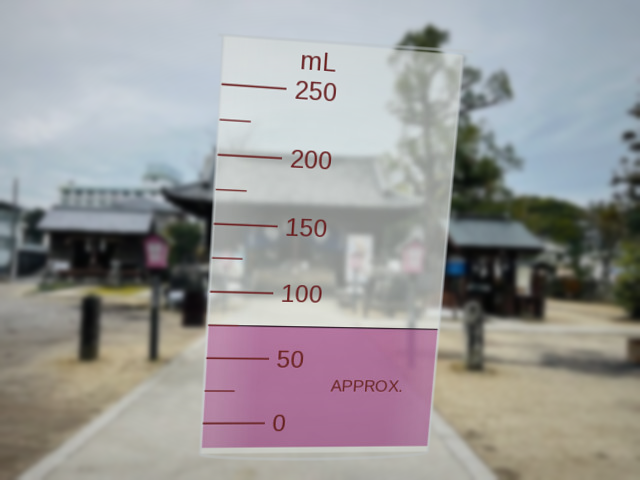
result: 75 mL
